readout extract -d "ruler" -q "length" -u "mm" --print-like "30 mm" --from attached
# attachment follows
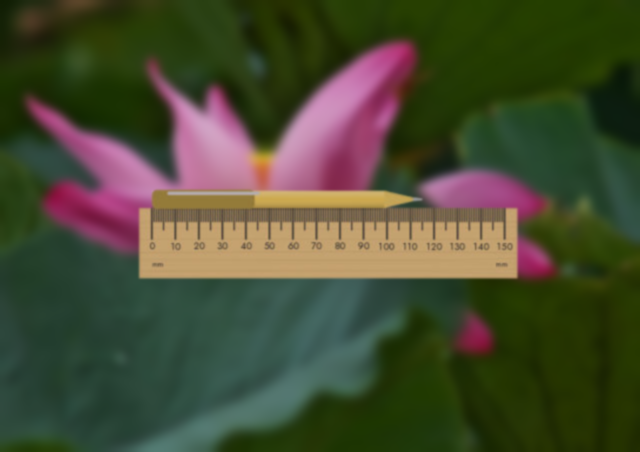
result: 115 mm
